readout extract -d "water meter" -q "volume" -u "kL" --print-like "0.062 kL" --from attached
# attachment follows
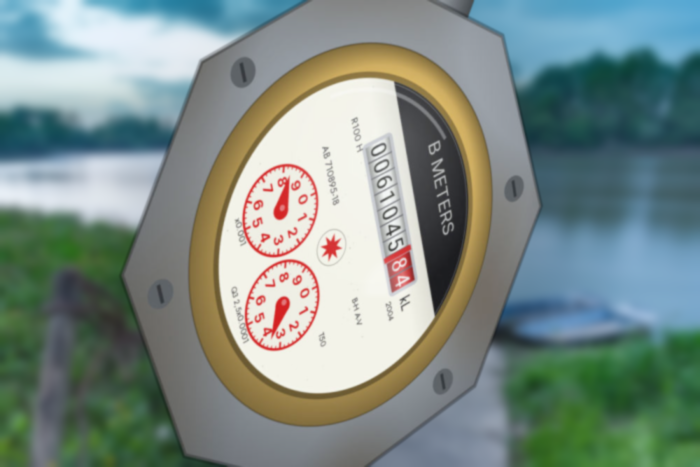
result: 61045.8483 kL
